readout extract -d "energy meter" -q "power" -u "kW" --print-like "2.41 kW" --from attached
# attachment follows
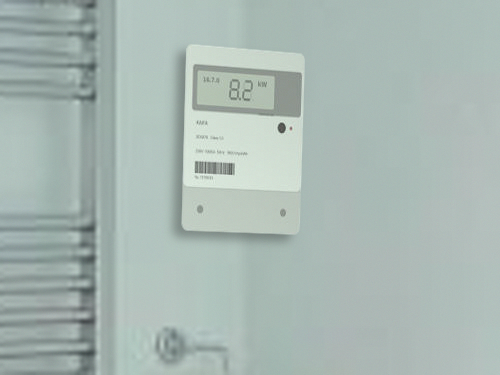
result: 8.2 kW
